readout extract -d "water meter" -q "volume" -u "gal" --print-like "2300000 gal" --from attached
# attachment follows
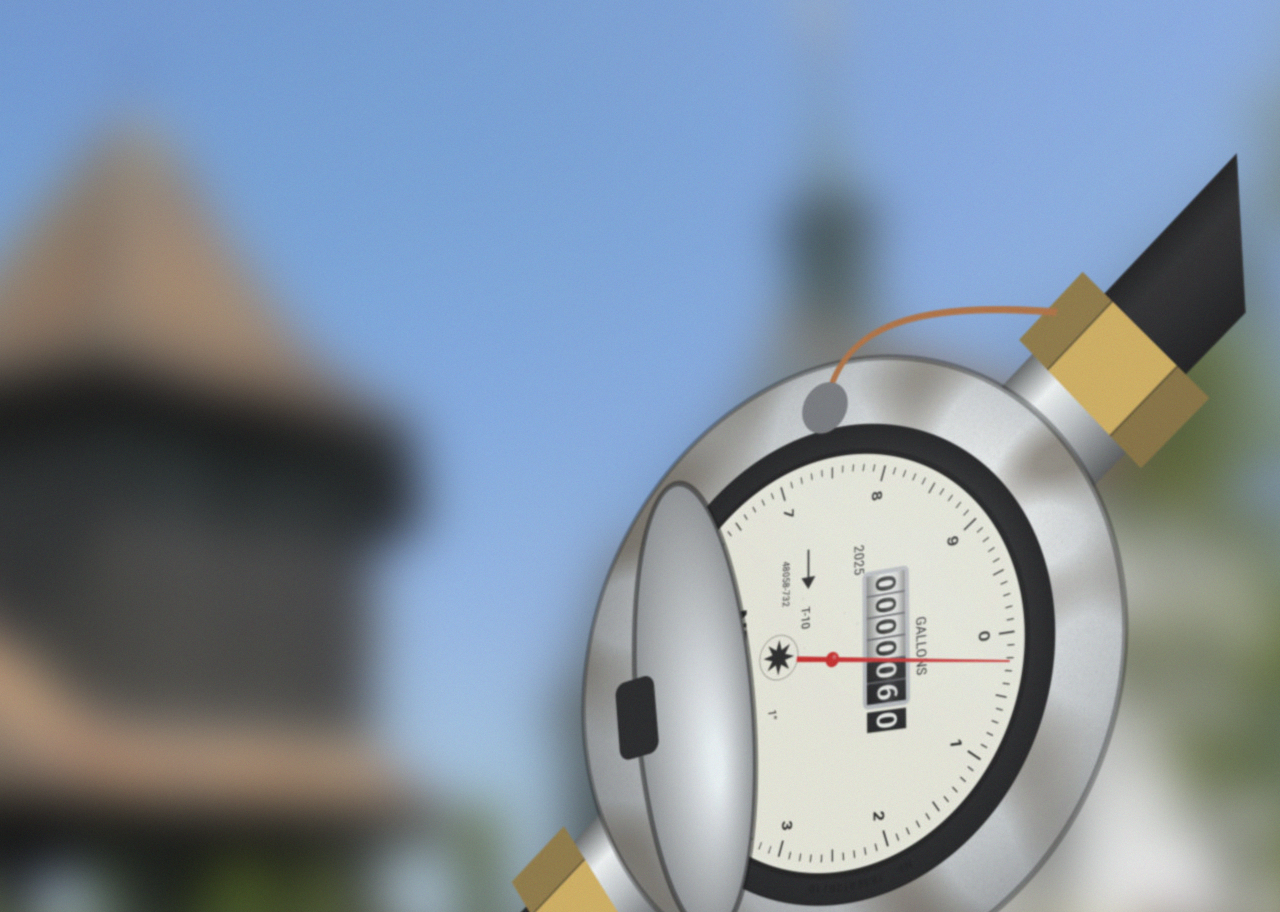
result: 60.2 gal
